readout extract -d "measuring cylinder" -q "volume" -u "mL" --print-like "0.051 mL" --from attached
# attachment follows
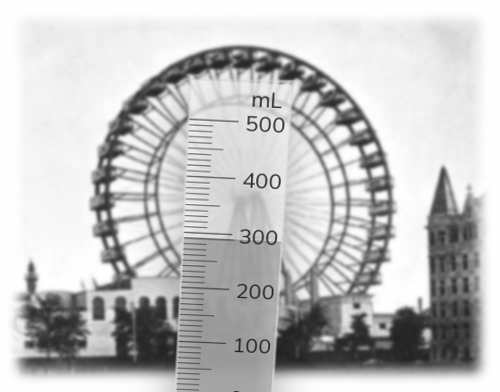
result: 290 mL
